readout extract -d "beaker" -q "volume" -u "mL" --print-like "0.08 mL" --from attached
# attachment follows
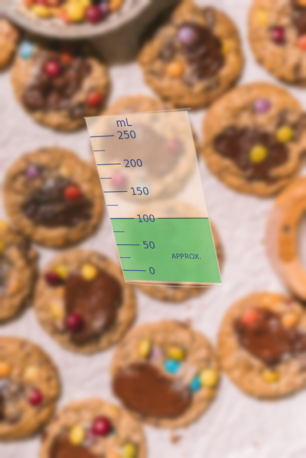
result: 100 mL
